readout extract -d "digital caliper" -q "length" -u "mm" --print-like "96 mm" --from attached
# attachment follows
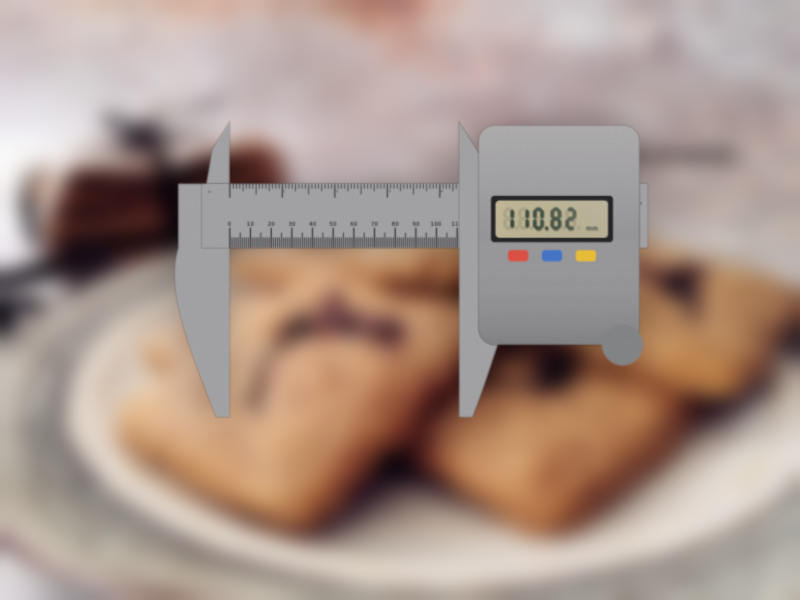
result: 110.82 mm
